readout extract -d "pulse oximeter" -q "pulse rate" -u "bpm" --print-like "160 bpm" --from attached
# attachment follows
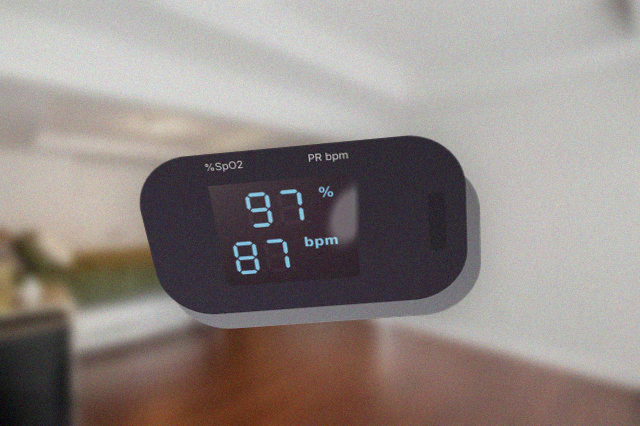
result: 87 bpm
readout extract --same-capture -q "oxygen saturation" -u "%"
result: 97 %
